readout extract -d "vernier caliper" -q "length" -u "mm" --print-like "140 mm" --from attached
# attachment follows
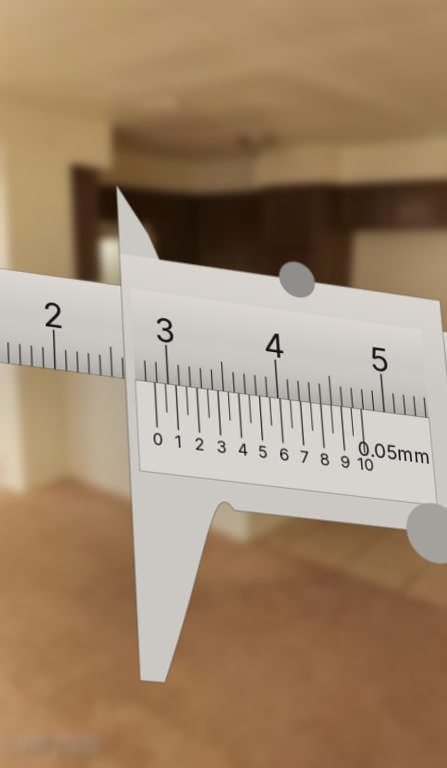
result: 28.8 mm
